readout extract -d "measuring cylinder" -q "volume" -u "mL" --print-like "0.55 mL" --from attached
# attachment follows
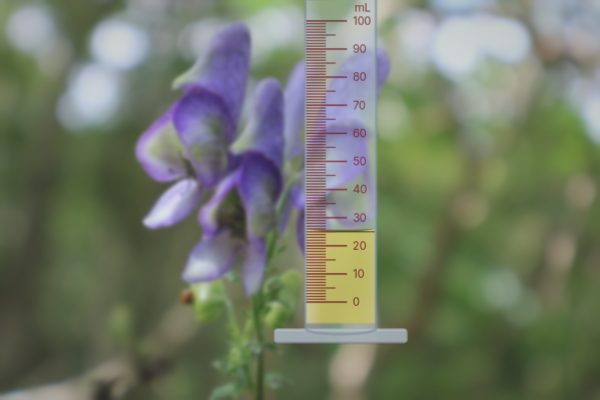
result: 25 mL
